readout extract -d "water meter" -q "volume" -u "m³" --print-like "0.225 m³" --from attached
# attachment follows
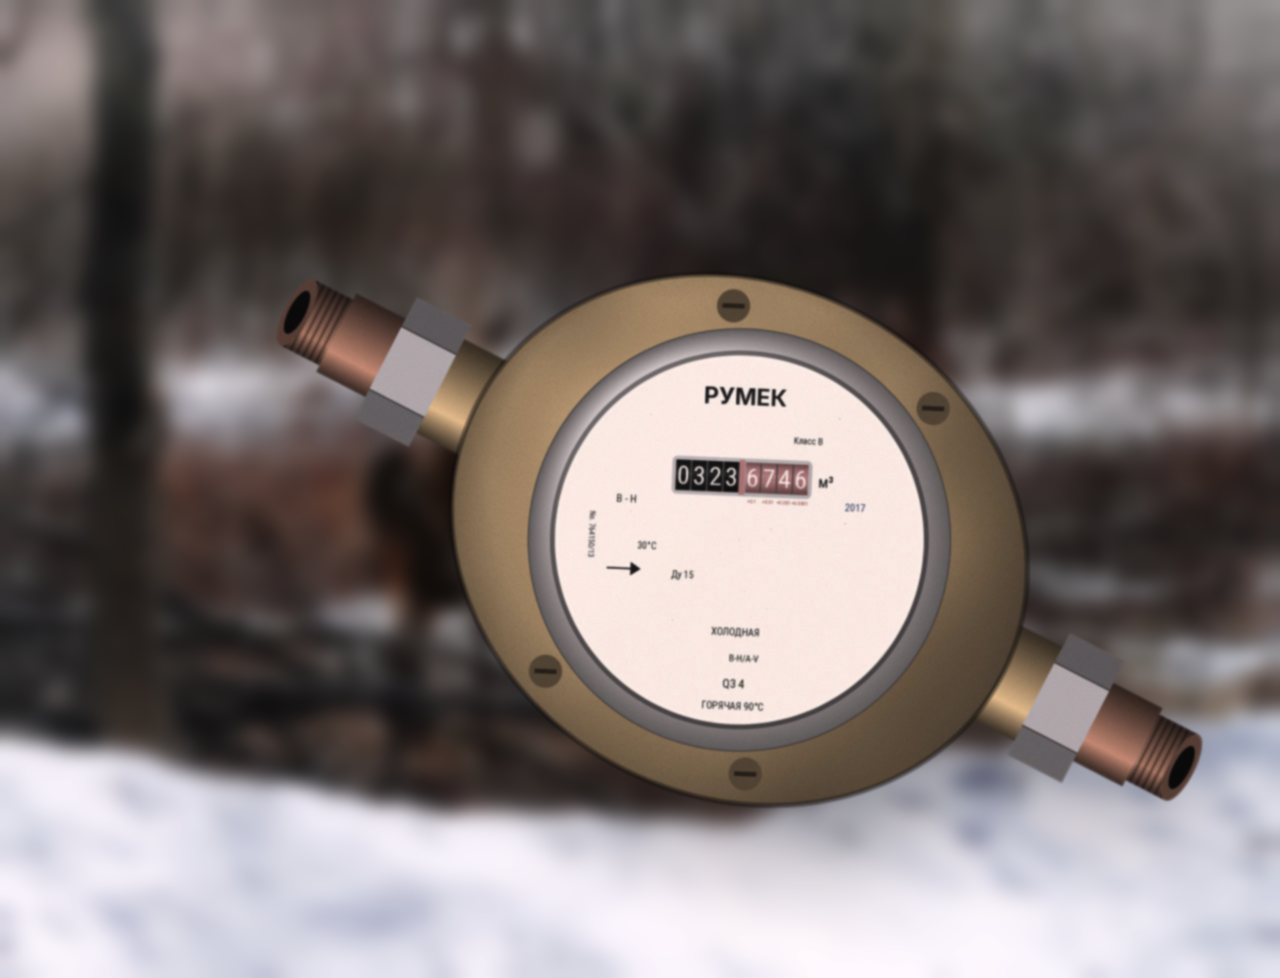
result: 323.6746 m³
